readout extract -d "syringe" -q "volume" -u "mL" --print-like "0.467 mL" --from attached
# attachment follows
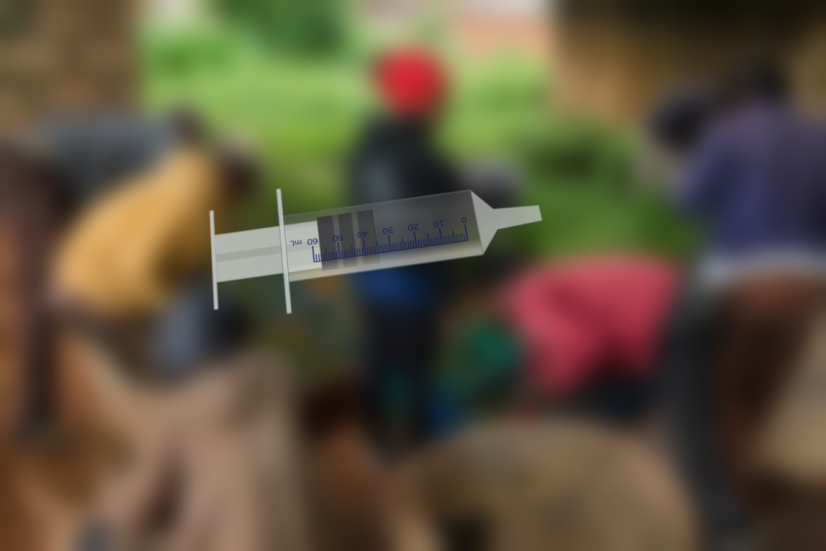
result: 35 mL
